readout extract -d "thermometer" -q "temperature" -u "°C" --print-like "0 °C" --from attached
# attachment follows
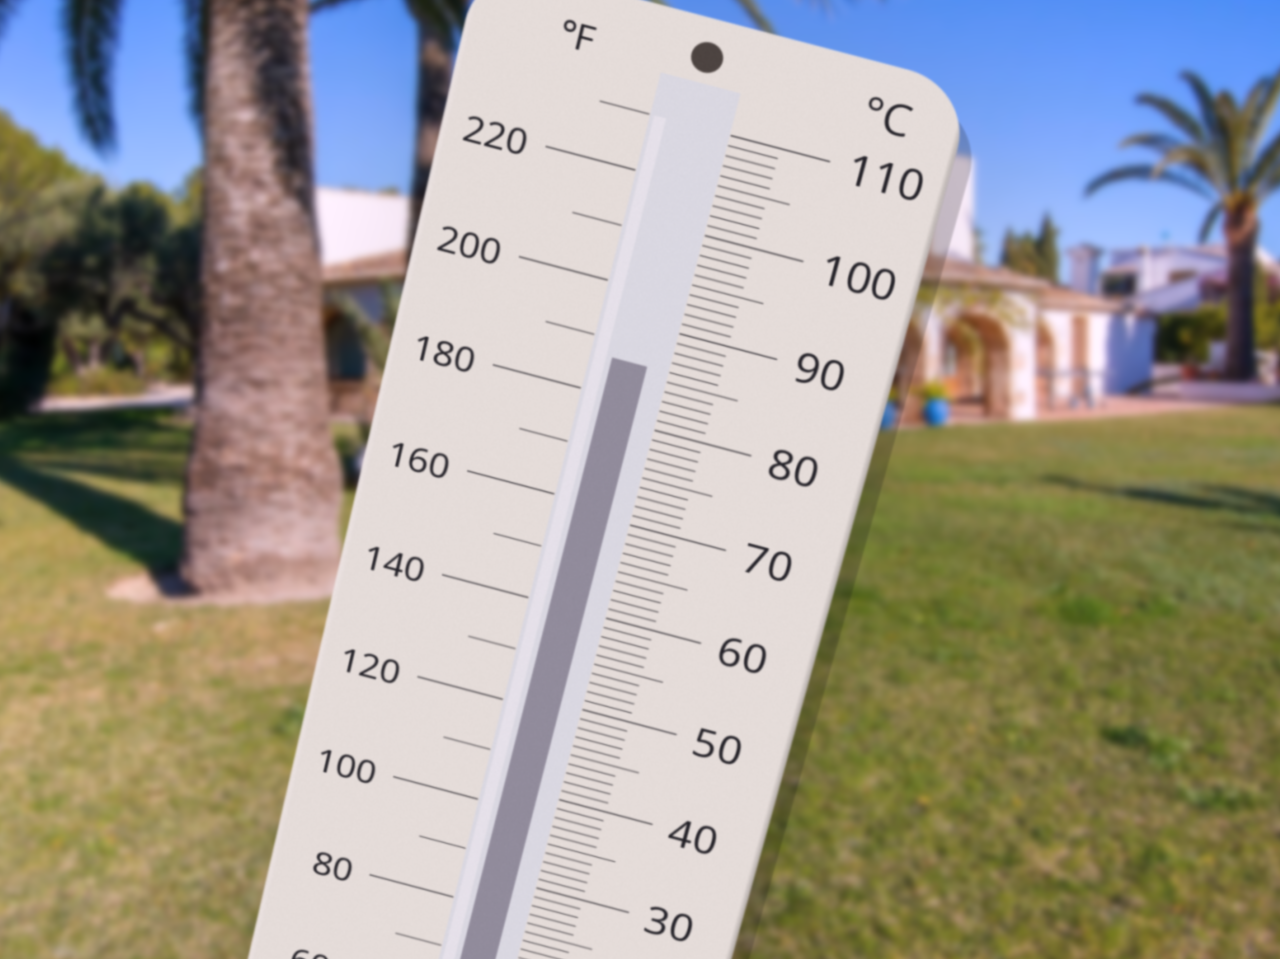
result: 86 °C
